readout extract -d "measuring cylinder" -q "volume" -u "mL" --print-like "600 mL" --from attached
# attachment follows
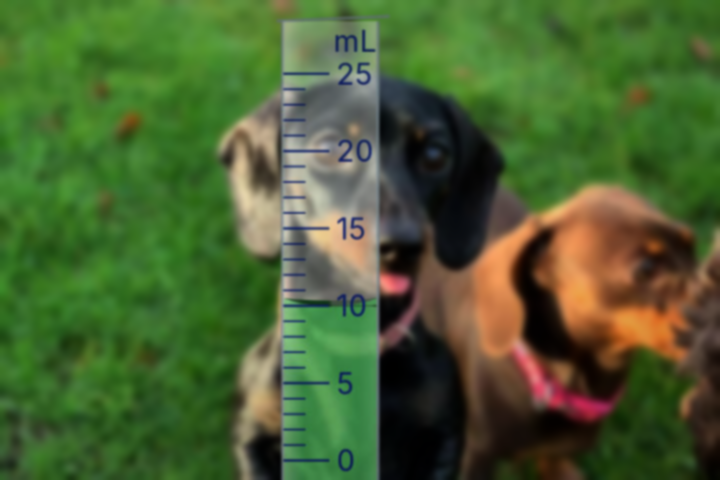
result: 10 mL
